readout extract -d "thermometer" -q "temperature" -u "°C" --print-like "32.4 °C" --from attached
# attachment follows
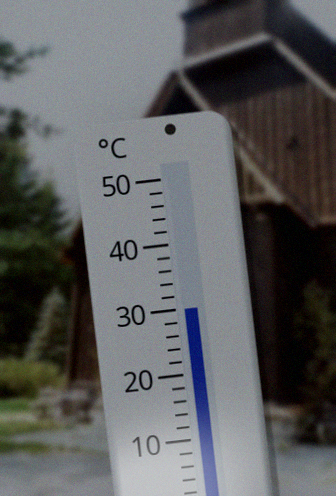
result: 30 °C
